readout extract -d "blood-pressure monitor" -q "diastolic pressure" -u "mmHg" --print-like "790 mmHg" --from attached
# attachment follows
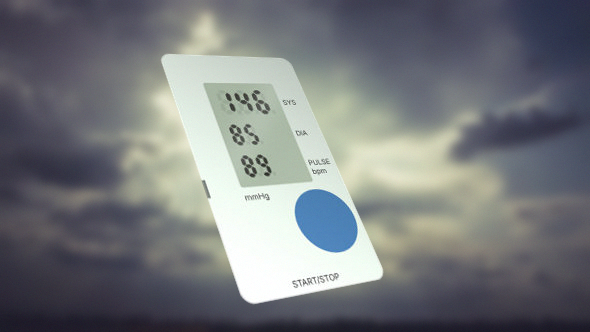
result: 85 mmHg
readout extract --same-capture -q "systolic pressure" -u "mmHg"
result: 146 mmHg
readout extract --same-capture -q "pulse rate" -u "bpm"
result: 89 bpm
